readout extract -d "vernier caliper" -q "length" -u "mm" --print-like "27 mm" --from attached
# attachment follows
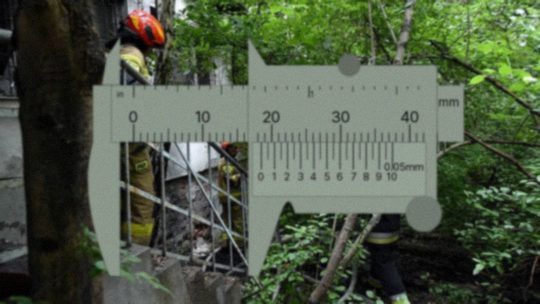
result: 18.5 mm
